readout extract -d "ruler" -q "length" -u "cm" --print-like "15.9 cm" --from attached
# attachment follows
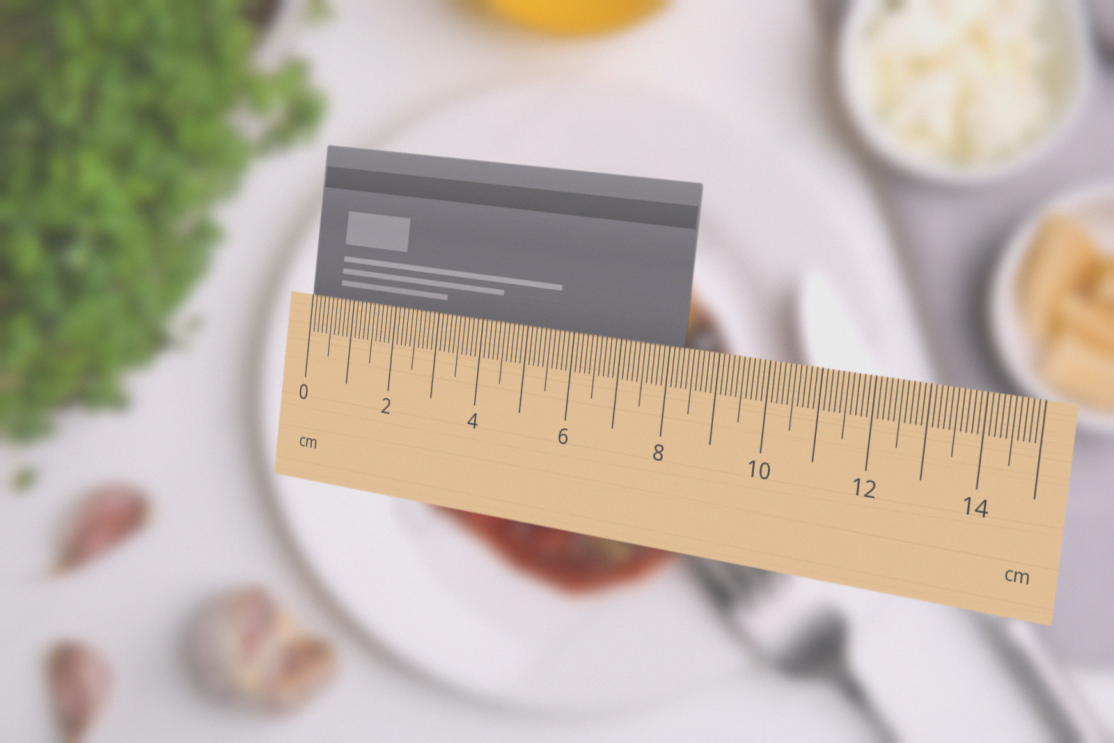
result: 8.3 cm
